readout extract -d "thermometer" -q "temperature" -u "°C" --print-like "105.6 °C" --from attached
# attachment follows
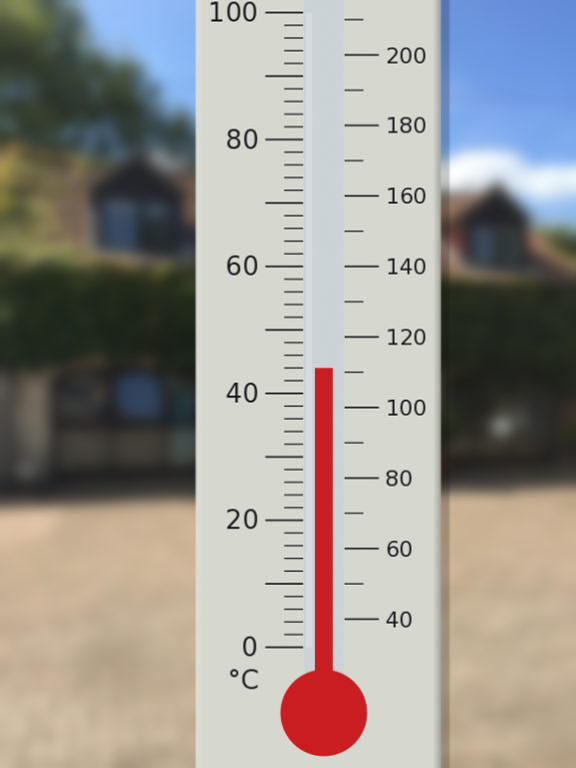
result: 44 °C
